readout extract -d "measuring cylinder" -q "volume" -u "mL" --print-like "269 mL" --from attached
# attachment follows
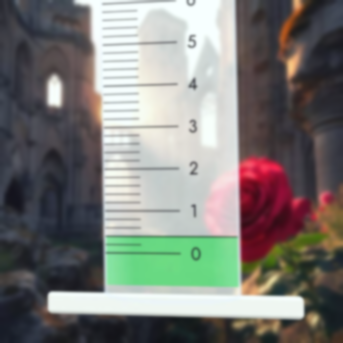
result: 0.4 mL
